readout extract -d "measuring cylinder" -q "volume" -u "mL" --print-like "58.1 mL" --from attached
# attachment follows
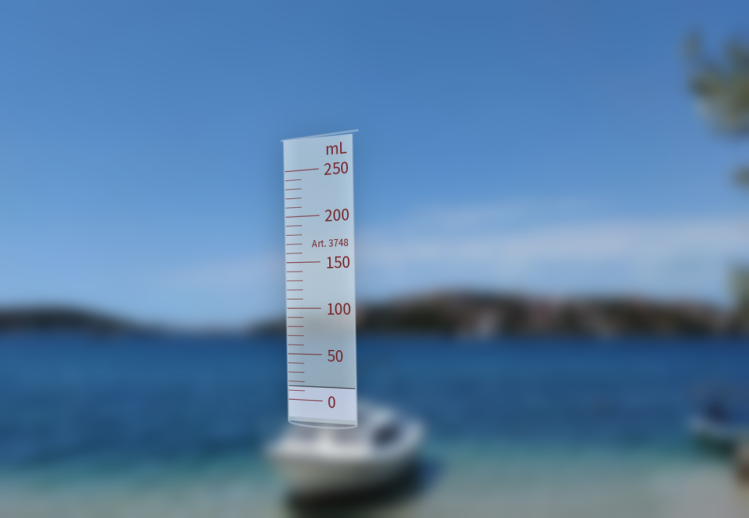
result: 15 mL
